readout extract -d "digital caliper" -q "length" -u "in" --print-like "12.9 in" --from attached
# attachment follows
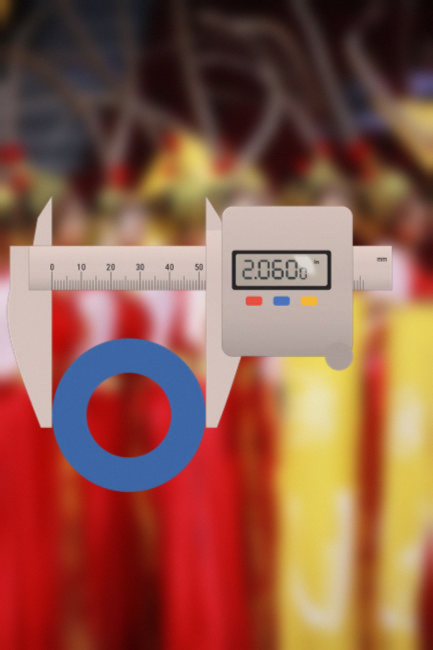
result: 2.0600 in
